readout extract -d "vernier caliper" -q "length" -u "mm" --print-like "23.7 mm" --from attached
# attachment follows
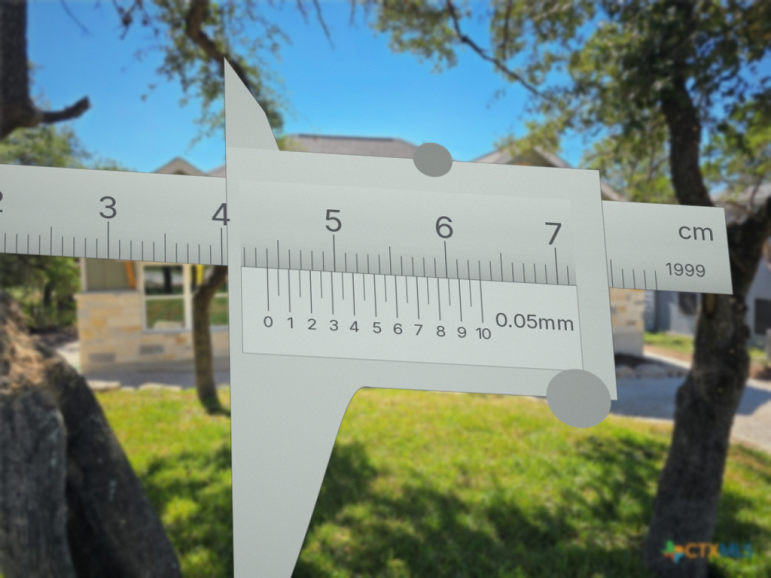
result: 44.0 mm
